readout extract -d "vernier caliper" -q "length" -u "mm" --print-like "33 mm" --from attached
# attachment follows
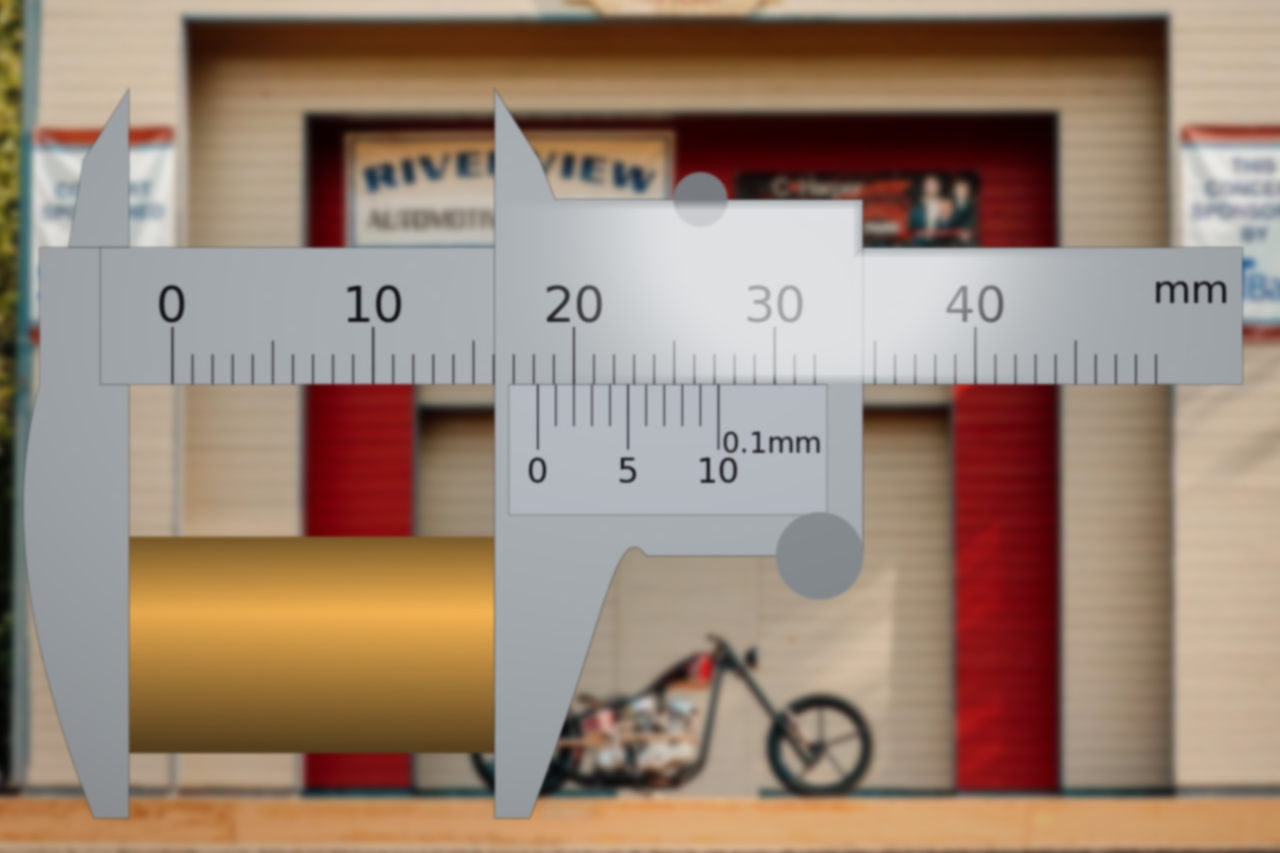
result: 18.2 mm
